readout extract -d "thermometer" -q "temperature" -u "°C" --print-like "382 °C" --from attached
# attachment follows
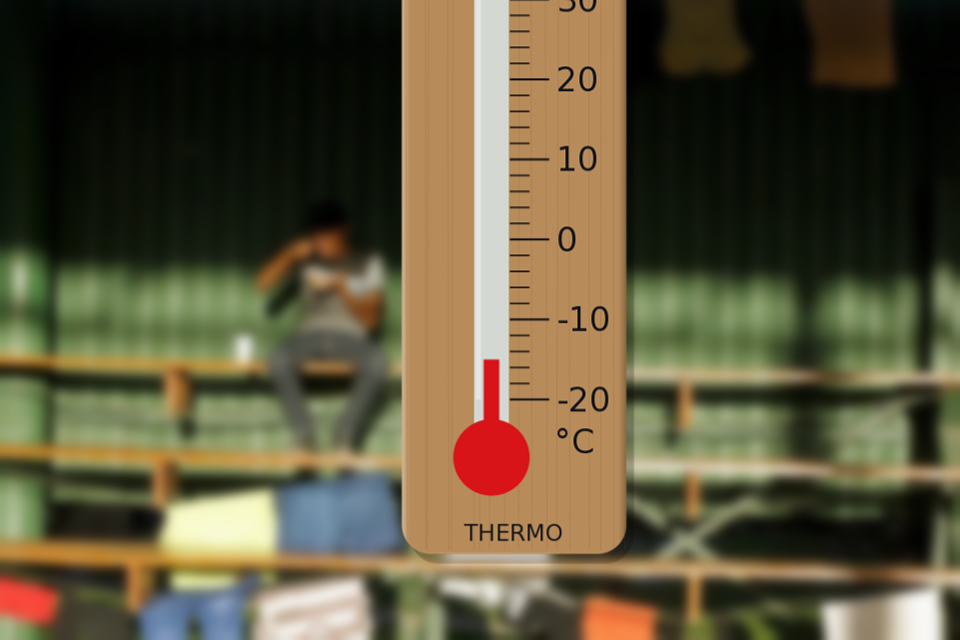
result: -15 °C
